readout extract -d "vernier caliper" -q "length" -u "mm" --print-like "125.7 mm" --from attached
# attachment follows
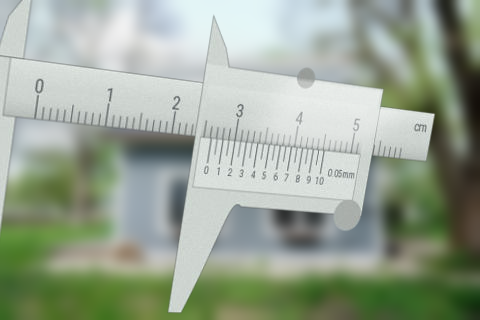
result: 26.2 mm
